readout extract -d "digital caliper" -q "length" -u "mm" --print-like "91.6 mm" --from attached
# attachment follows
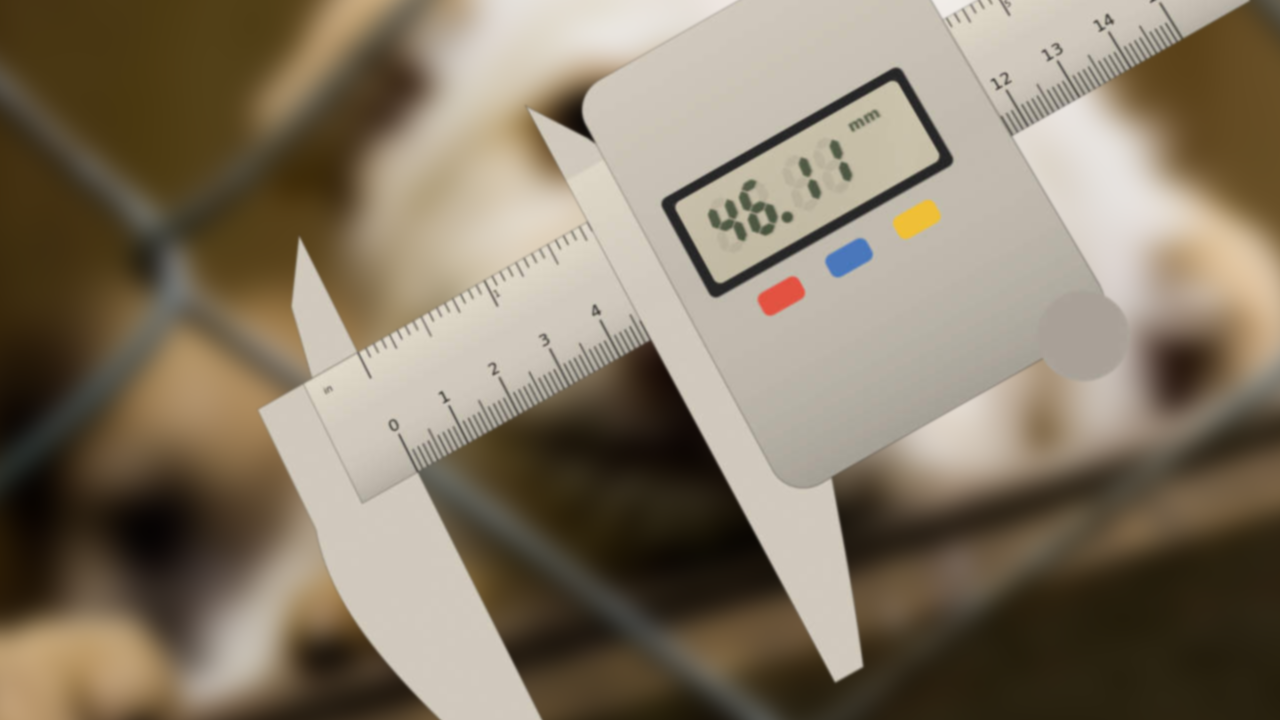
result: 46.11 mm
